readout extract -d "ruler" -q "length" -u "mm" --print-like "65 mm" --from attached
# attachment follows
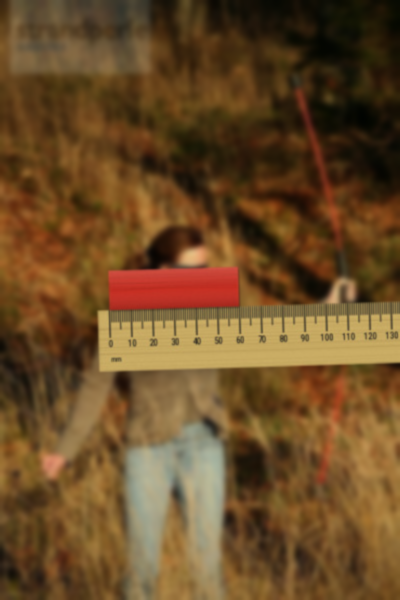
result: 60 mm
